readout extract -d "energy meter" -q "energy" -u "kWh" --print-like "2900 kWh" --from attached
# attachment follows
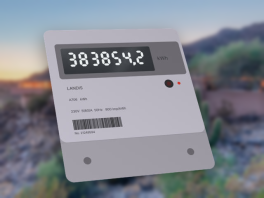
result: 383854.2 kWh
